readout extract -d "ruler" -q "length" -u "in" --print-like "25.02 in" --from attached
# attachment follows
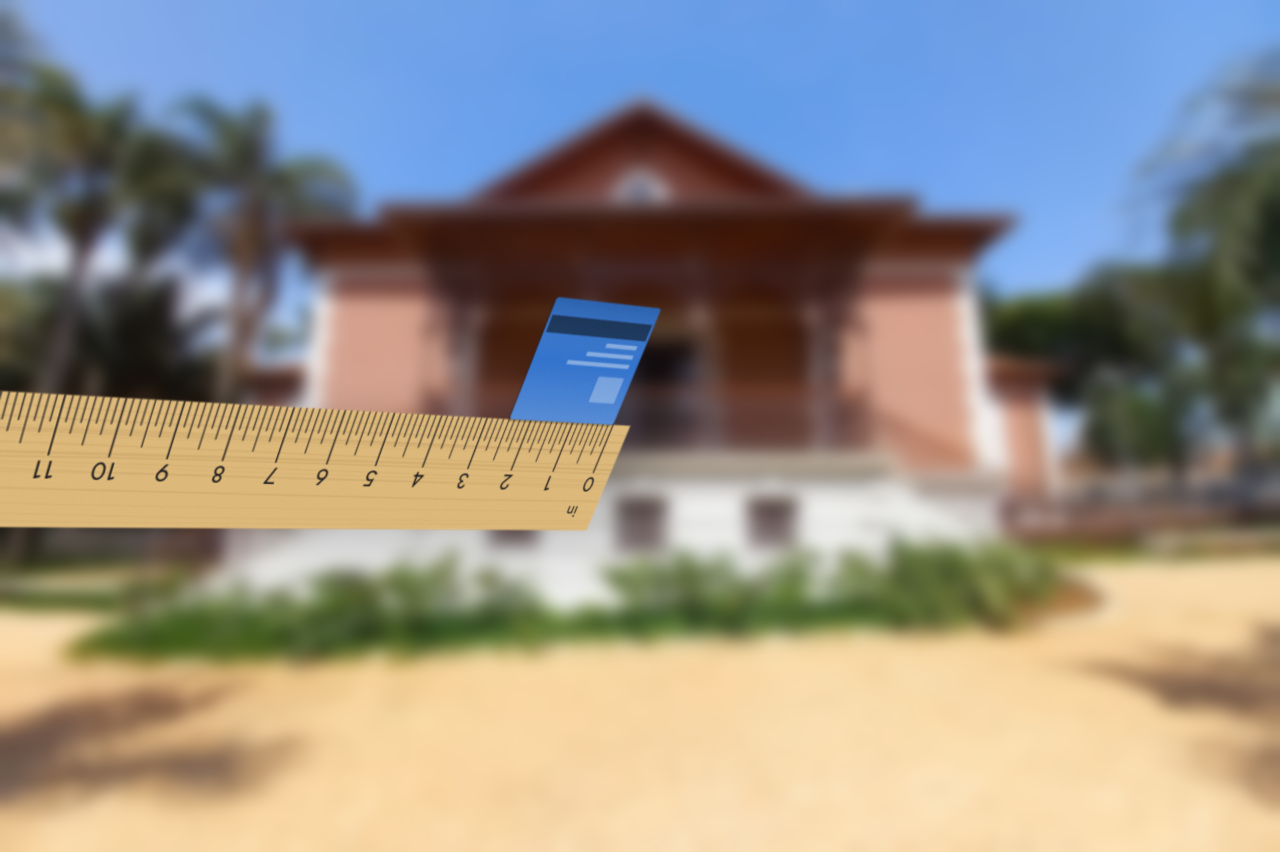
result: 2.5 in
